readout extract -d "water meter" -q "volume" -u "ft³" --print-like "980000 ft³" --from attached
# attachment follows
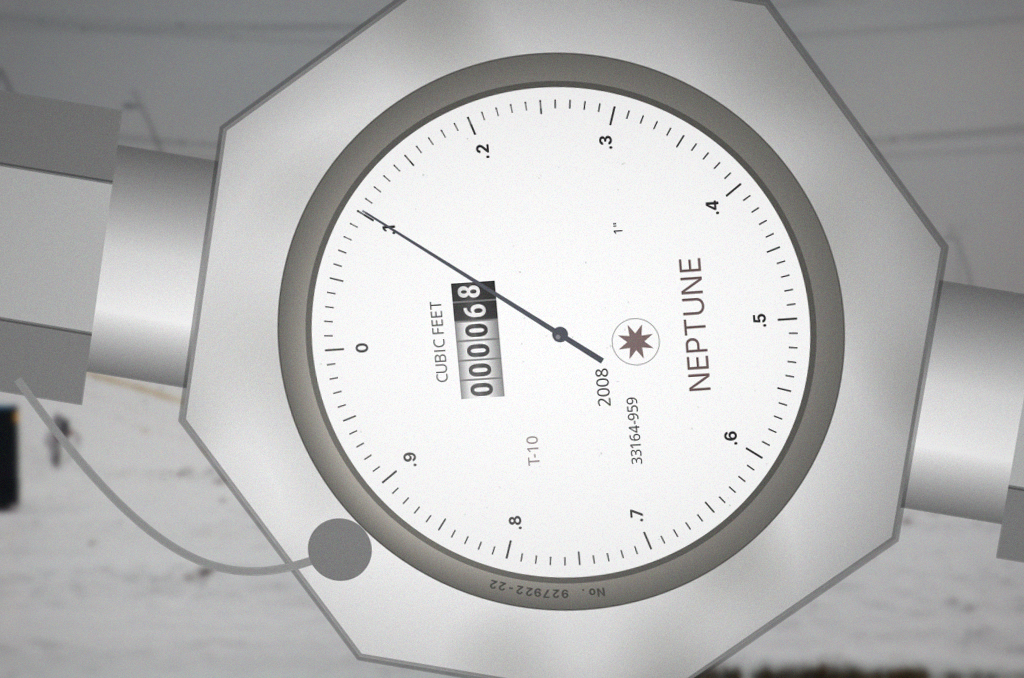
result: 68.10 ft³
